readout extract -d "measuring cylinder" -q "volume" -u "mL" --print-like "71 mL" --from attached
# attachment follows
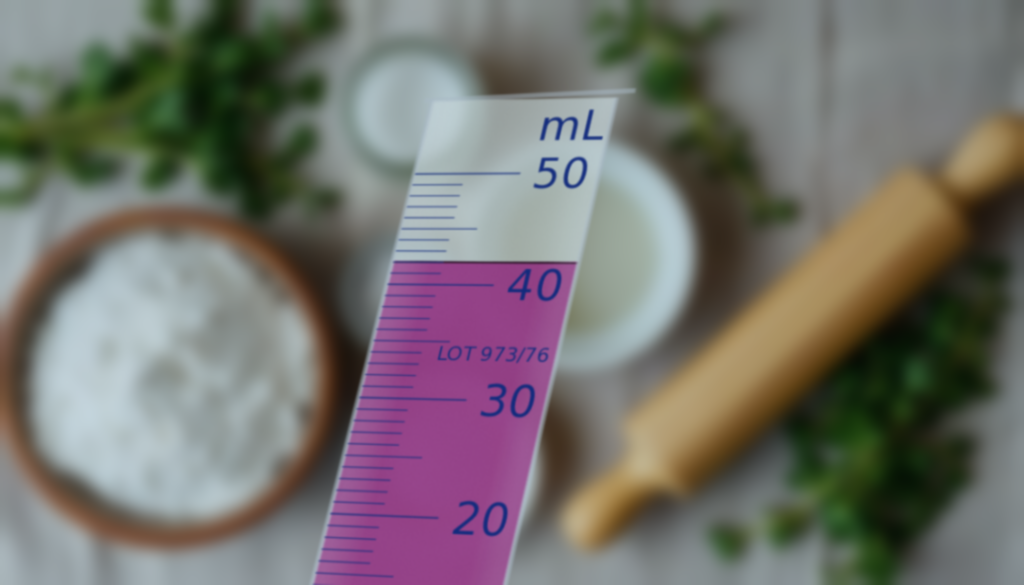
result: 42 mL
